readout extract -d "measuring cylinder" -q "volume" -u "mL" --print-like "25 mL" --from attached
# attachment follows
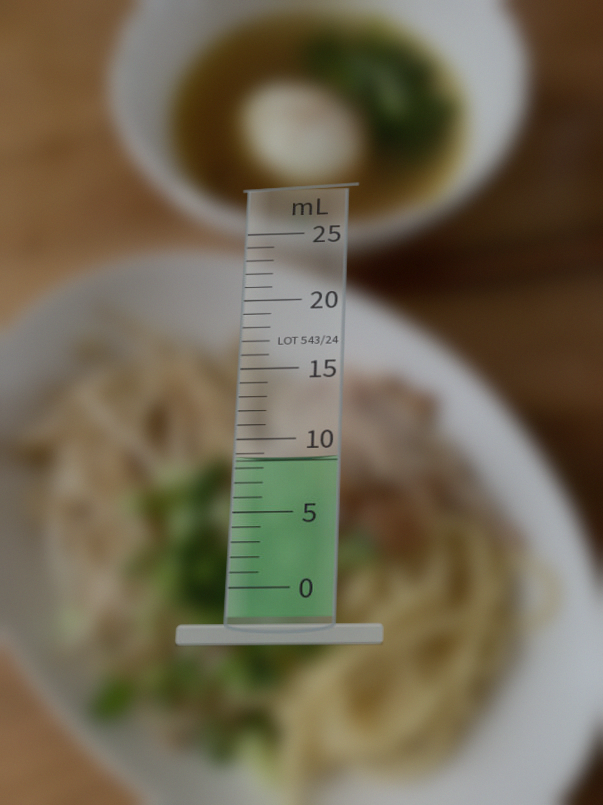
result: 8.5 mL
